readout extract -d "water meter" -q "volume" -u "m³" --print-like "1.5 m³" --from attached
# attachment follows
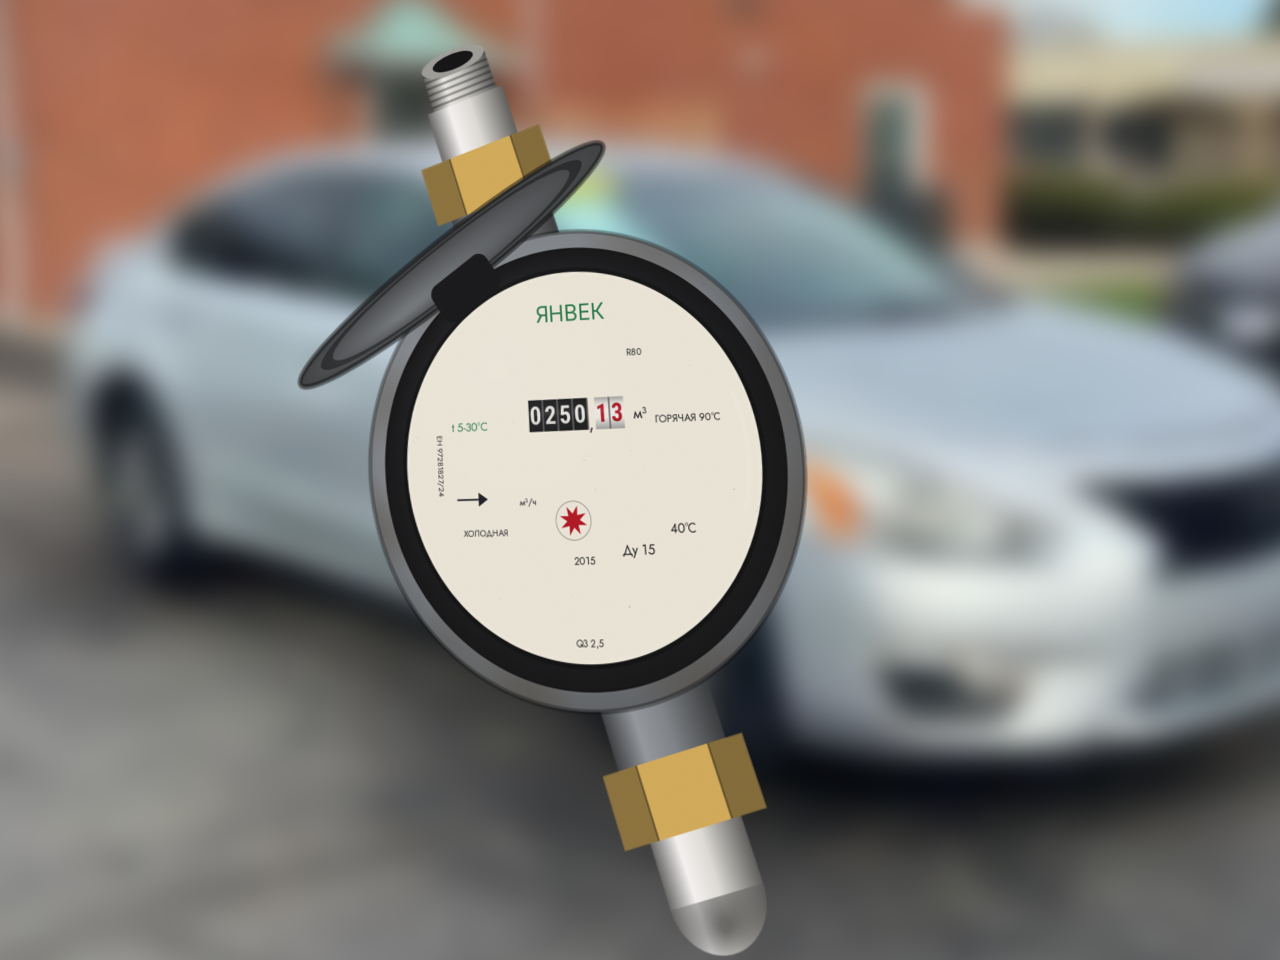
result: 250.13 m³
